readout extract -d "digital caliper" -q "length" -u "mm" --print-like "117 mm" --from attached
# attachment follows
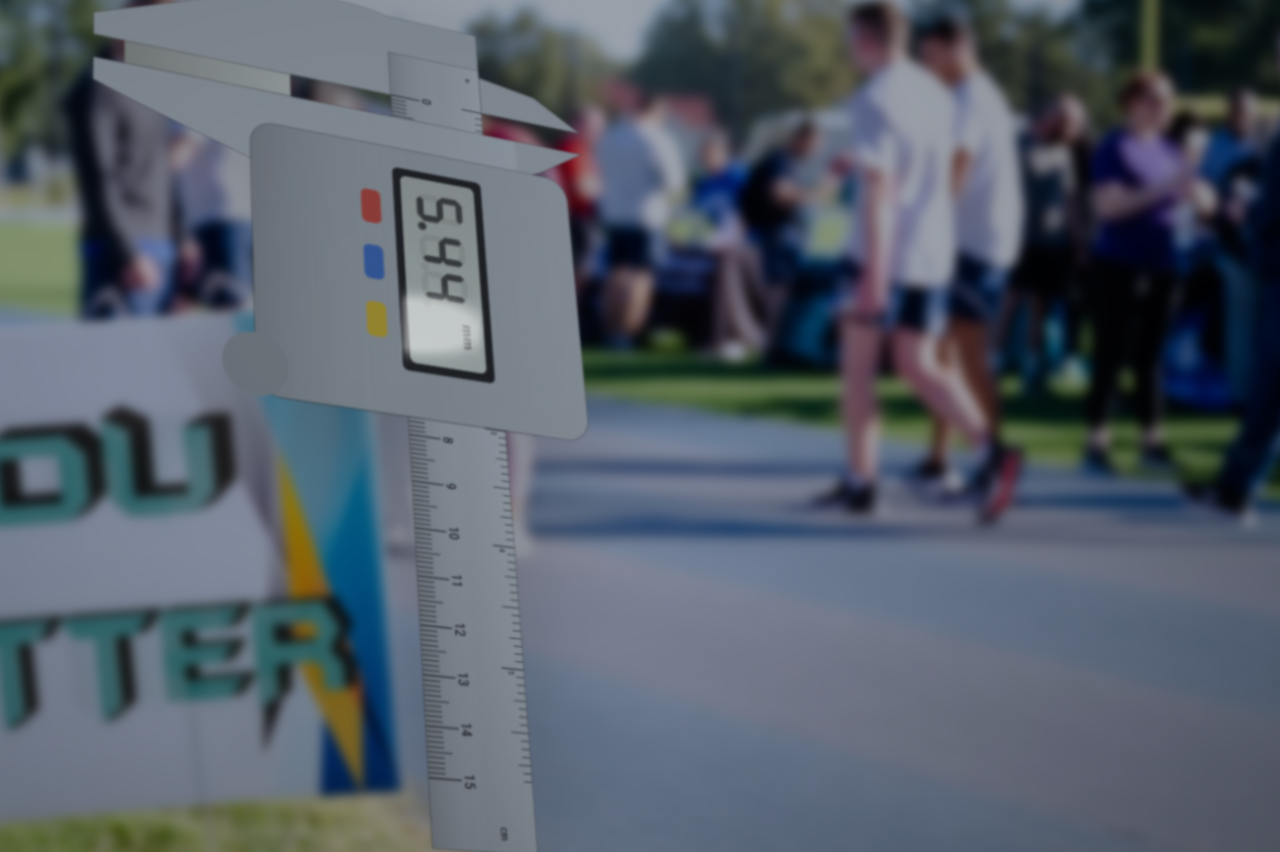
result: 5.44 mm
